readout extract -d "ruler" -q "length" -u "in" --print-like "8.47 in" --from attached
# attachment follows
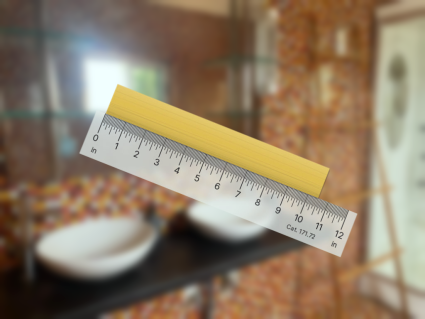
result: 10.5 in
